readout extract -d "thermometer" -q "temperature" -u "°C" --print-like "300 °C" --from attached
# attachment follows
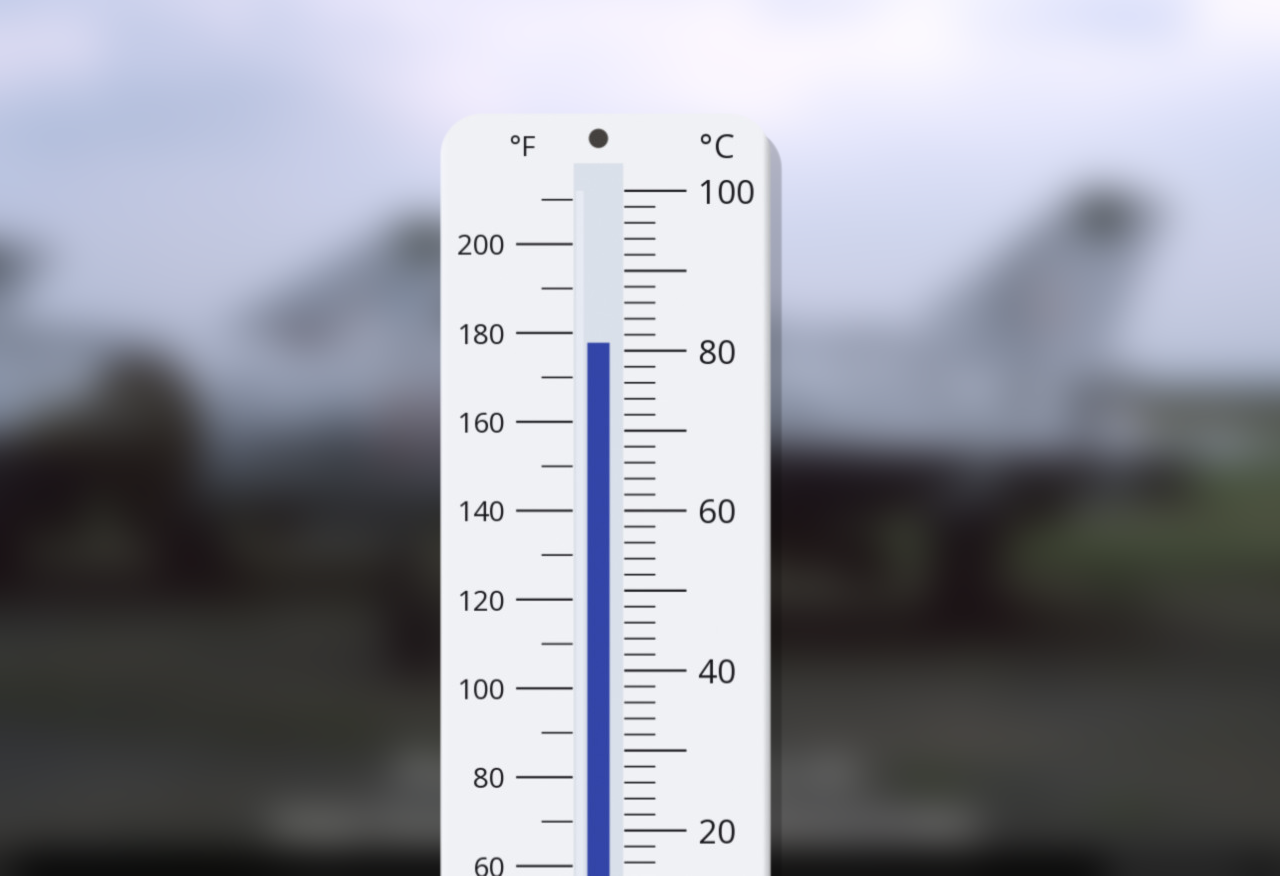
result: 81 °C
